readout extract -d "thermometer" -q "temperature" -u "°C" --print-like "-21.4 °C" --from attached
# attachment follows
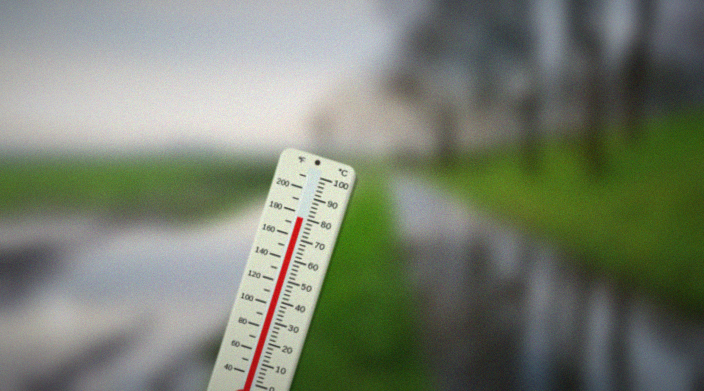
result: 80 °C
